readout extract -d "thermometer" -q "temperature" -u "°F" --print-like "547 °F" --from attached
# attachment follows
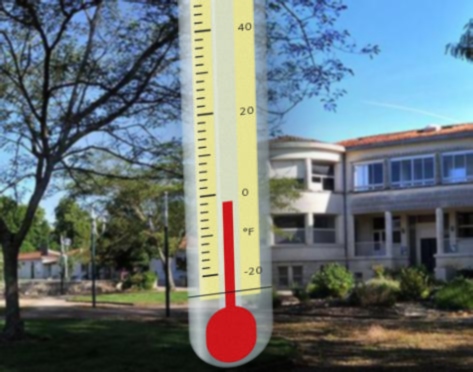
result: -2 °F
